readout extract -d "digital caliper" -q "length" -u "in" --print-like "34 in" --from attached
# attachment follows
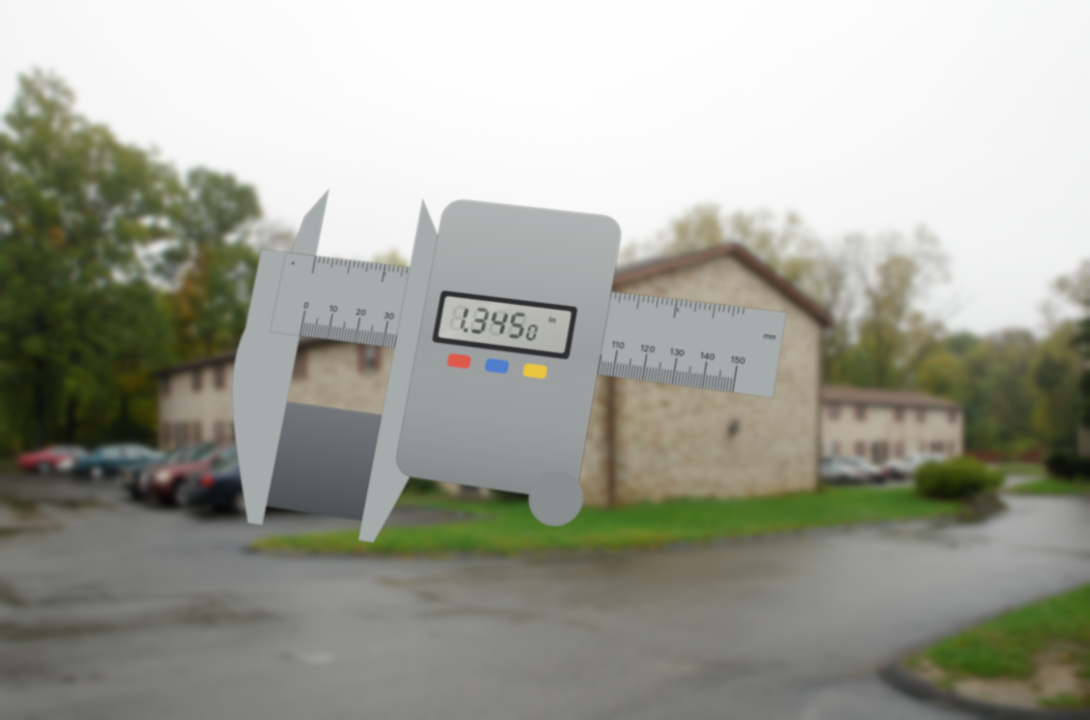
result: 1.3450 in
